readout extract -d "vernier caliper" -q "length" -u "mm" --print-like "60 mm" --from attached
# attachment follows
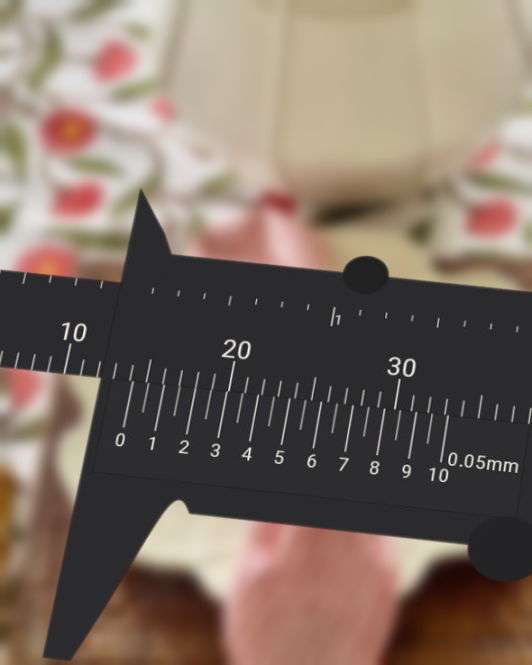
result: 14.2 mm
